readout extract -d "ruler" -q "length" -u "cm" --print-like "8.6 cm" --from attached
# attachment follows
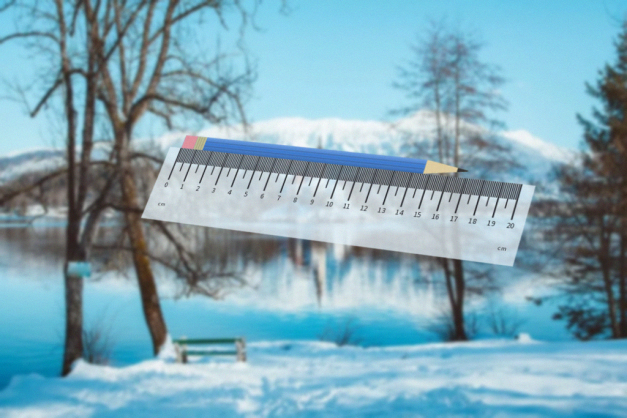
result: 17 cm
